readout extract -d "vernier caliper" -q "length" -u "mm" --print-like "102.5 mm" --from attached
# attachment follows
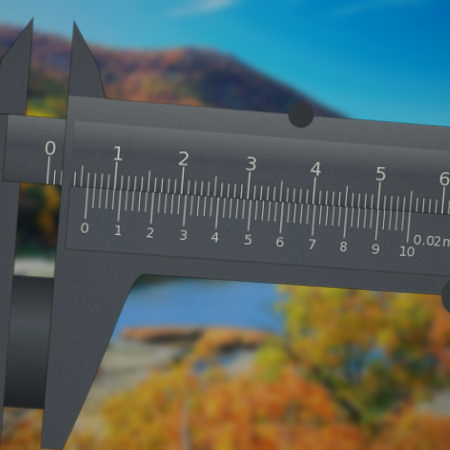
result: 6.0 mm
